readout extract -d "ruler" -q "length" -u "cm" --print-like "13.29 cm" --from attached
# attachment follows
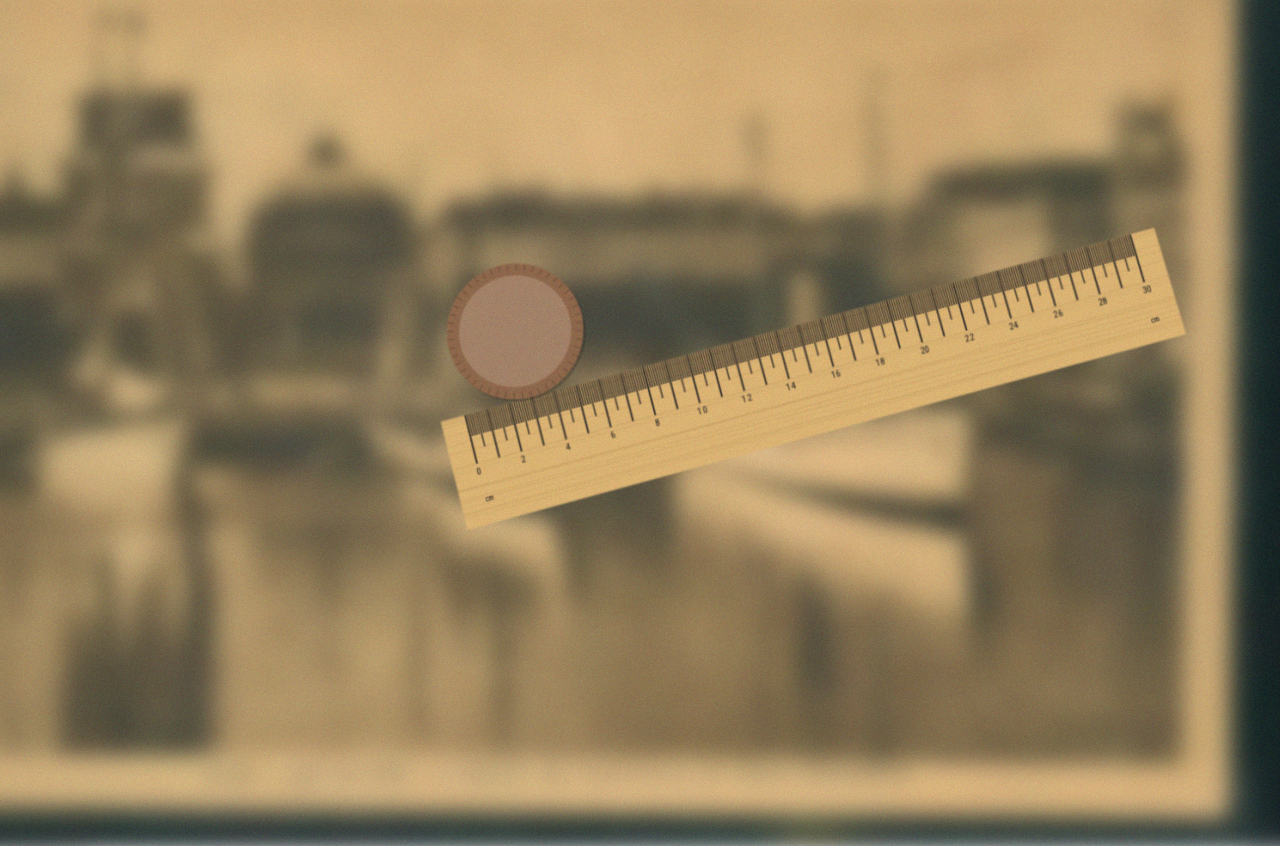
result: 6 cm
